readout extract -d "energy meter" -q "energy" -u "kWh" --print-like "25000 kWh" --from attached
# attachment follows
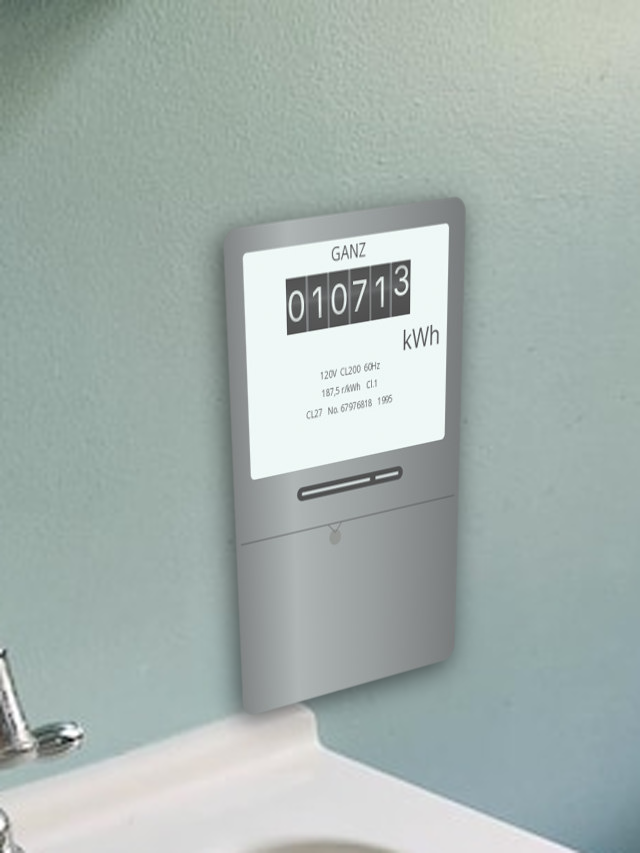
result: 10713 kWh
